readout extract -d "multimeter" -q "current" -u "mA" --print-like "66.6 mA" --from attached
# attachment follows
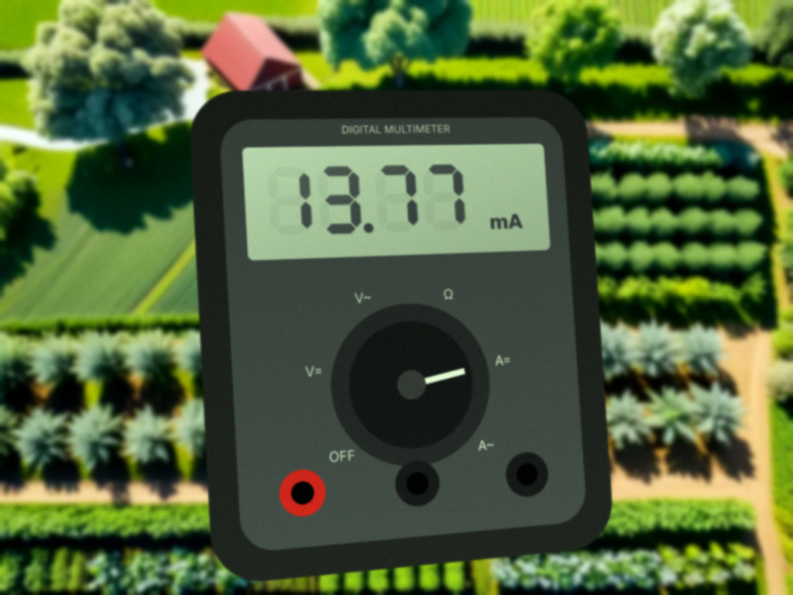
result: 13.77 mA
